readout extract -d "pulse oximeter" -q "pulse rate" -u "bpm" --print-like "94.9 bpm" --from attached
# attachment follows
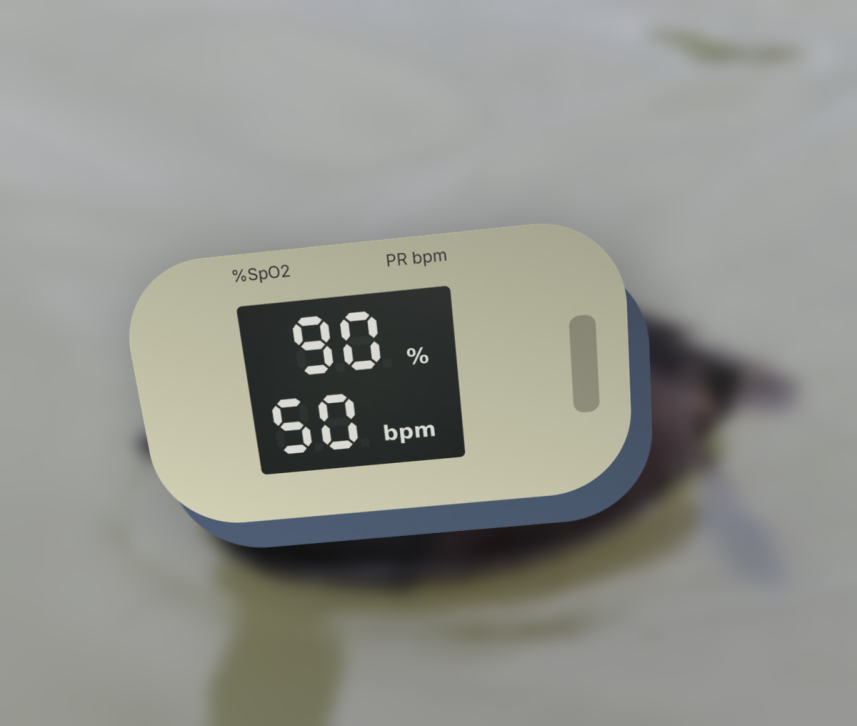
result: 50 bpm
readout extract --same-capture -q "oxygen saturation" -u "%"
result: 90 %
